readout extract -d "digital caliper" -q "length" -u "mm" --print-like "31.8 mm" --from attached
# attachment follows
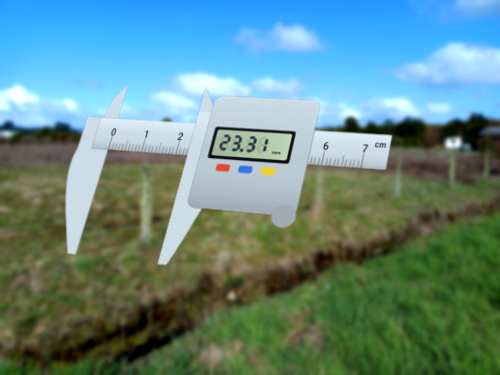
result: 23.31 mm
